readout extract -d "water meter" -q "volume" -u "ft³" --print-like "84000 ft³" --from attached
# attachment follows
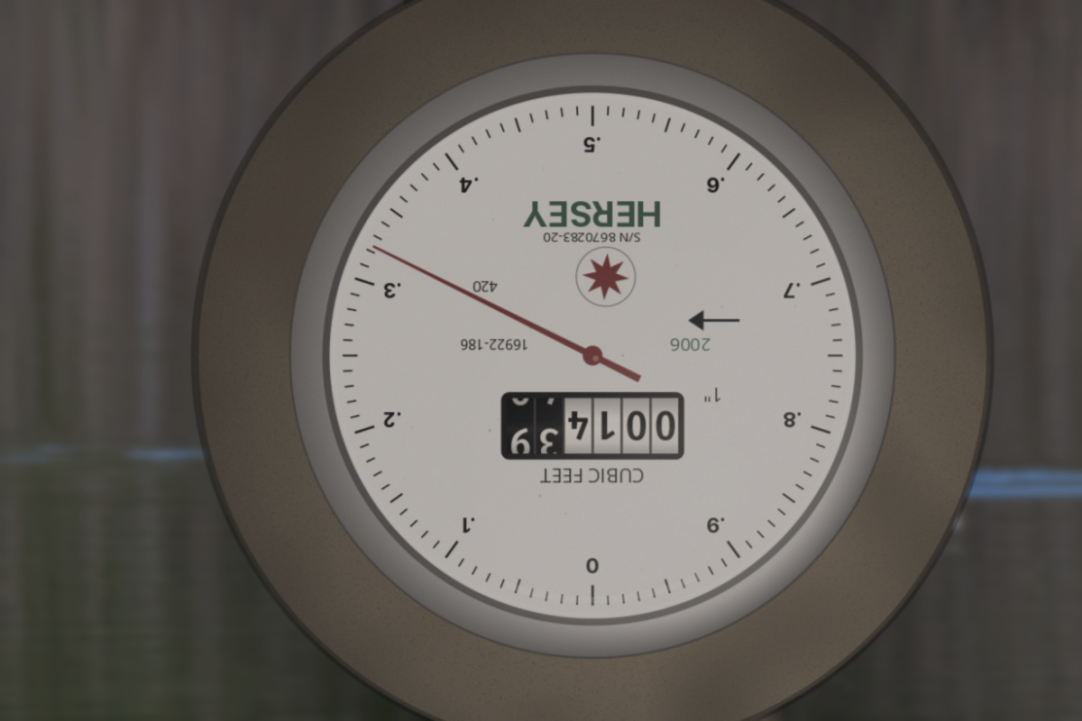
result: 1439.32 ft³
